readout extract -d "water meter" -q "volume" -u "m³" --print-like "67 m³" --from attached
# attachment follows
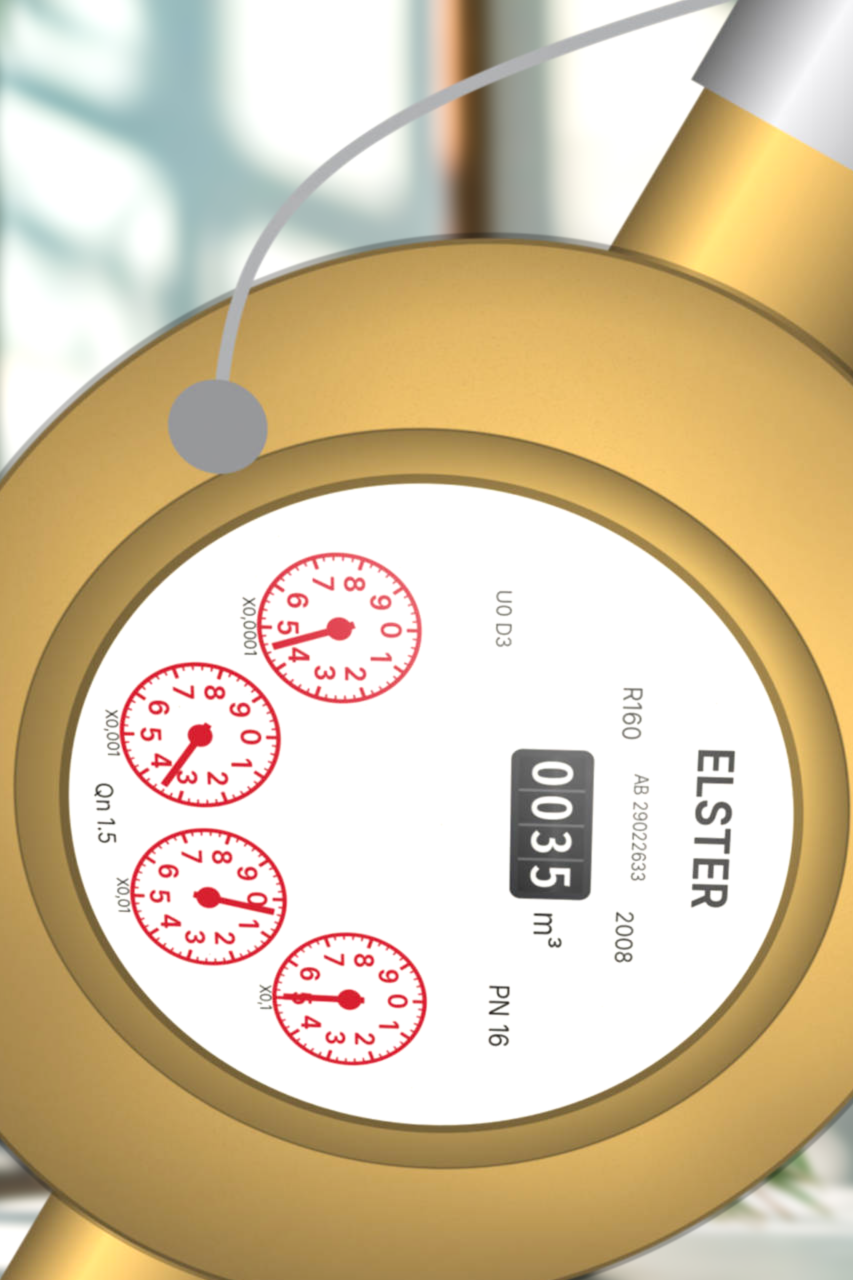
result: 35.5034 m³
